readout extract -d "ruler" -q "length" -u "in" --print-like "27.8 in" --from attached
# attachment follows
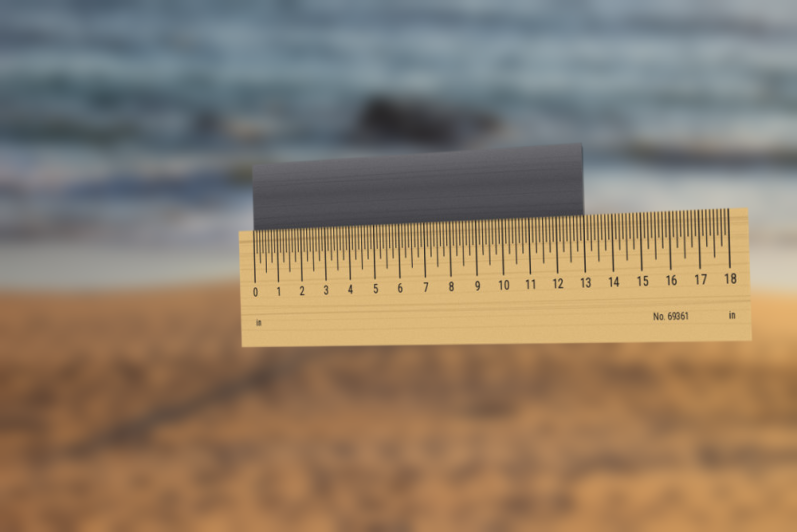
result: 13 in
